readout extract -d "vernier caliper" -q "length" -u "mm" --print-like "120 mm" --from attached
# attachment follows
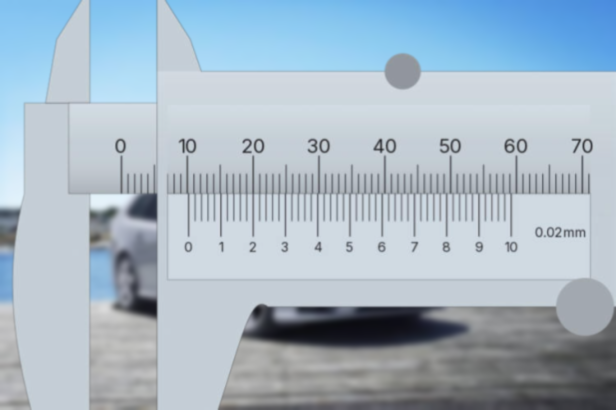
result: 10.2 mm
